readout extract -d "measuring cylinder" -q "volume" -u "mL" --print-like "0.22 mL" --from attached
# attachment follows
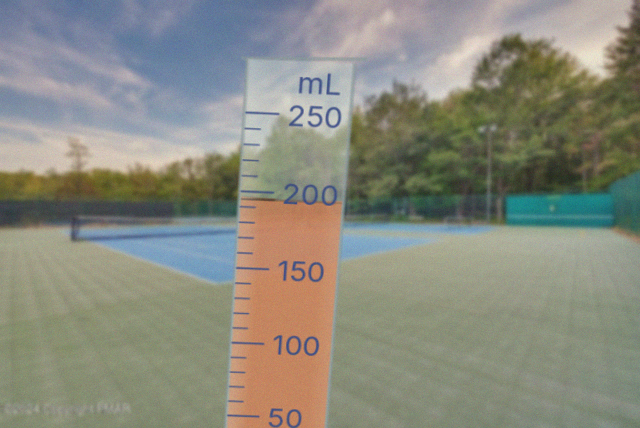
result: 195 mL
